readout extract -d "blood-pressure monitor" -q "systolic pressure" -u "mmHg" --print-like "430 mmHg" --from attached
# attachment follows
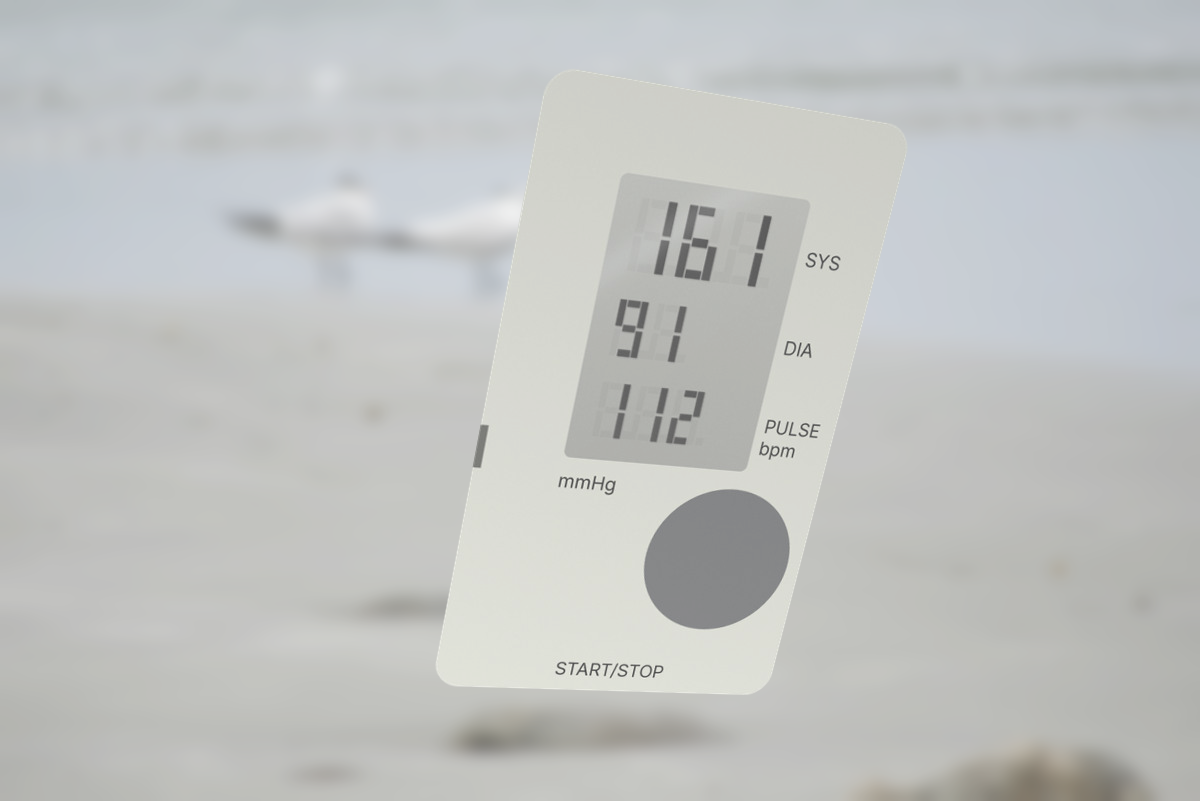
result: 161 mmHg
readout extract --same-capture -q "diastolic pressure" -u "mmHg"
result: 91 mmHg
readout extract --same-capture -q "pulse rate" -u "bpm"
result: 112 bpm
